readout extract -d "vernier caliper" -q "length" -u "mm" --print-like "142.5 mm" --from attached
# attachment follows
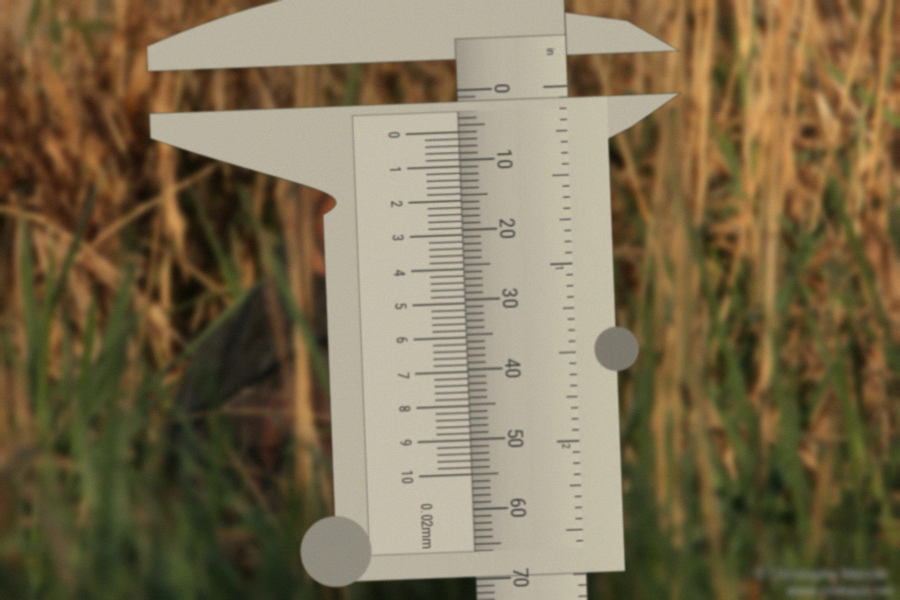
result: 6.0 mm
